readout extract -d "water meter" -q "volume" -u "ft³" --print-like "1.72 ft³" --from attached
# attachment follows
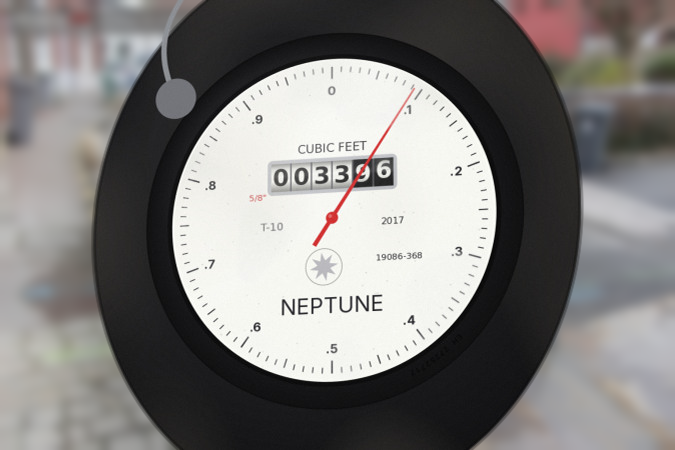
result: 3396.09 ft³
